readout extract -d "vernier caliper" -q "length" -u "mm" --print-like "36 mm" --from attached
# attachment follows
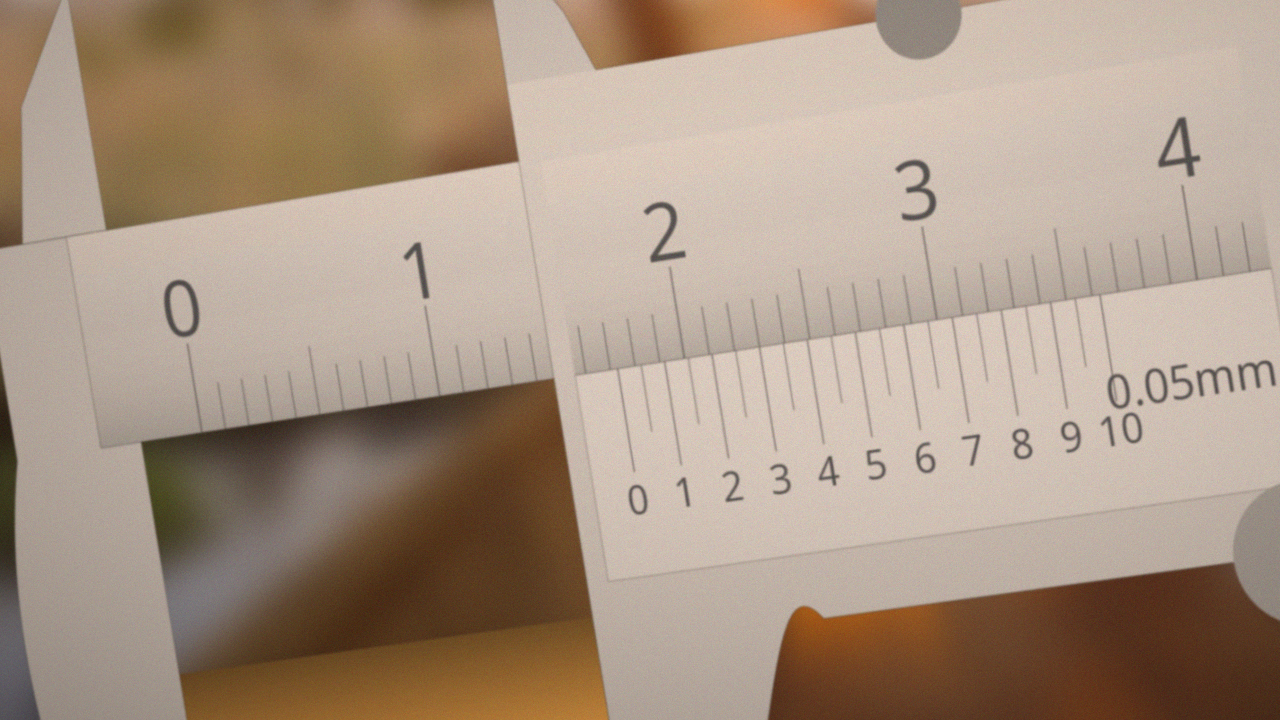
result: 17.3 mm
